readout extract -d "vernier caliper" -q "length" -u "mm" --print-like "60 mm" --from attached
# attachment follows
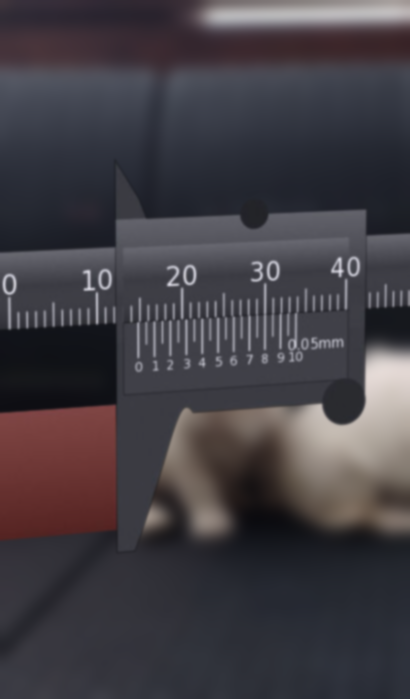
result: 14.8 mm
